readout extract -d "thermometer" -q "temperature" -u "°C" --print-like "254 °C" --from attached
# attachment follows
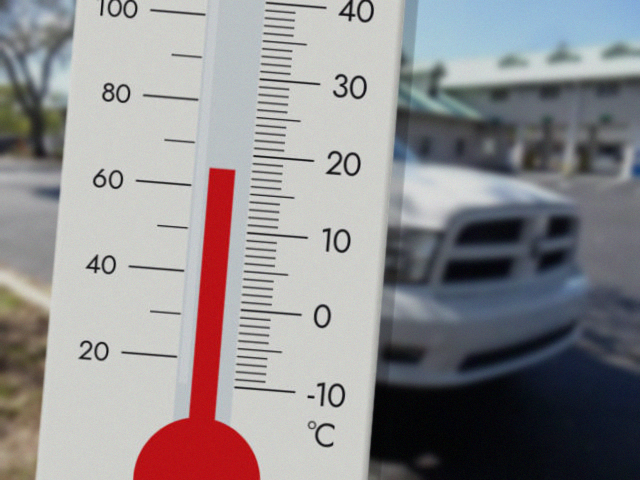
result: 18 °C
